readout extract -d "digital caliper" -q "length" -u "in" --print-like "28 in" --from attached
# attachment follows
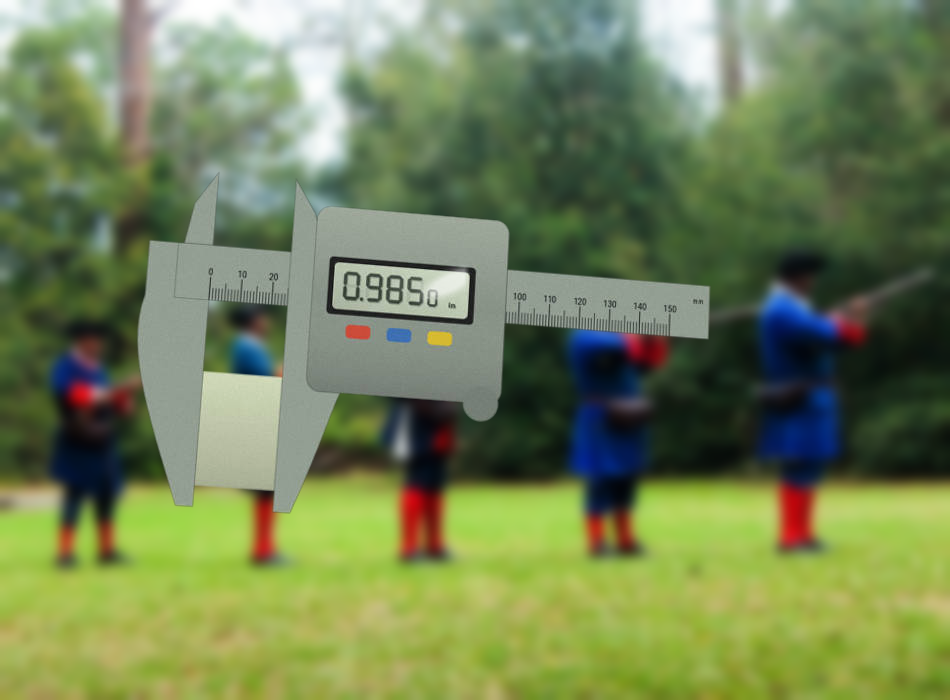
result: 0.9850 in
